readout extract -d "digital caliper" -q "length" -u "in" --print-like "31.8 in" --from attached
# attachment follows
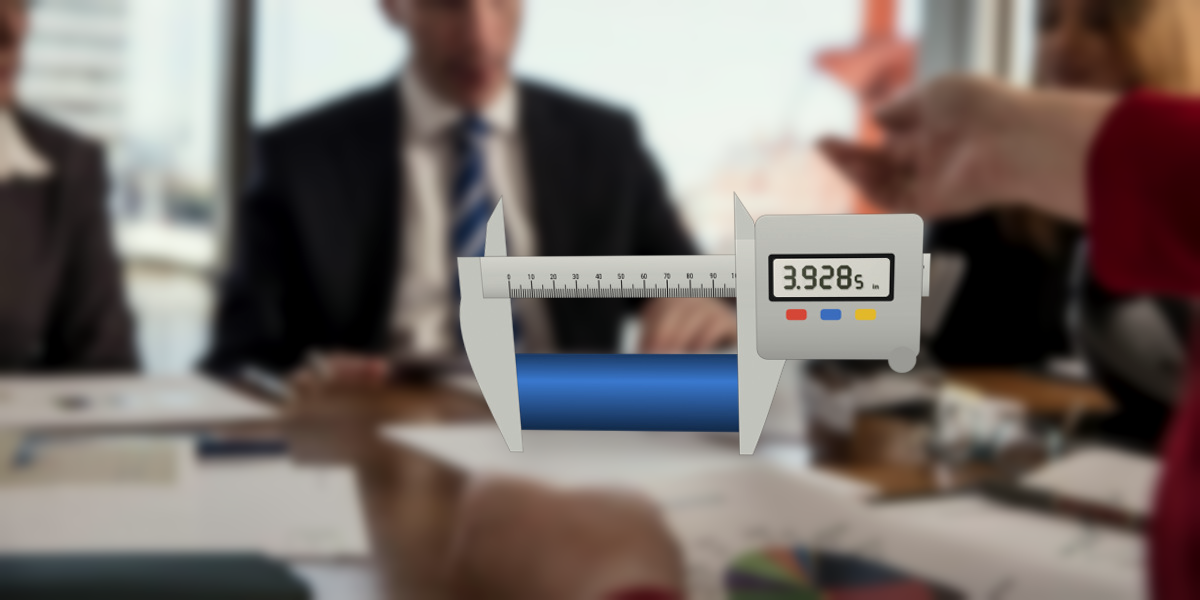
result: 3.9285 in
